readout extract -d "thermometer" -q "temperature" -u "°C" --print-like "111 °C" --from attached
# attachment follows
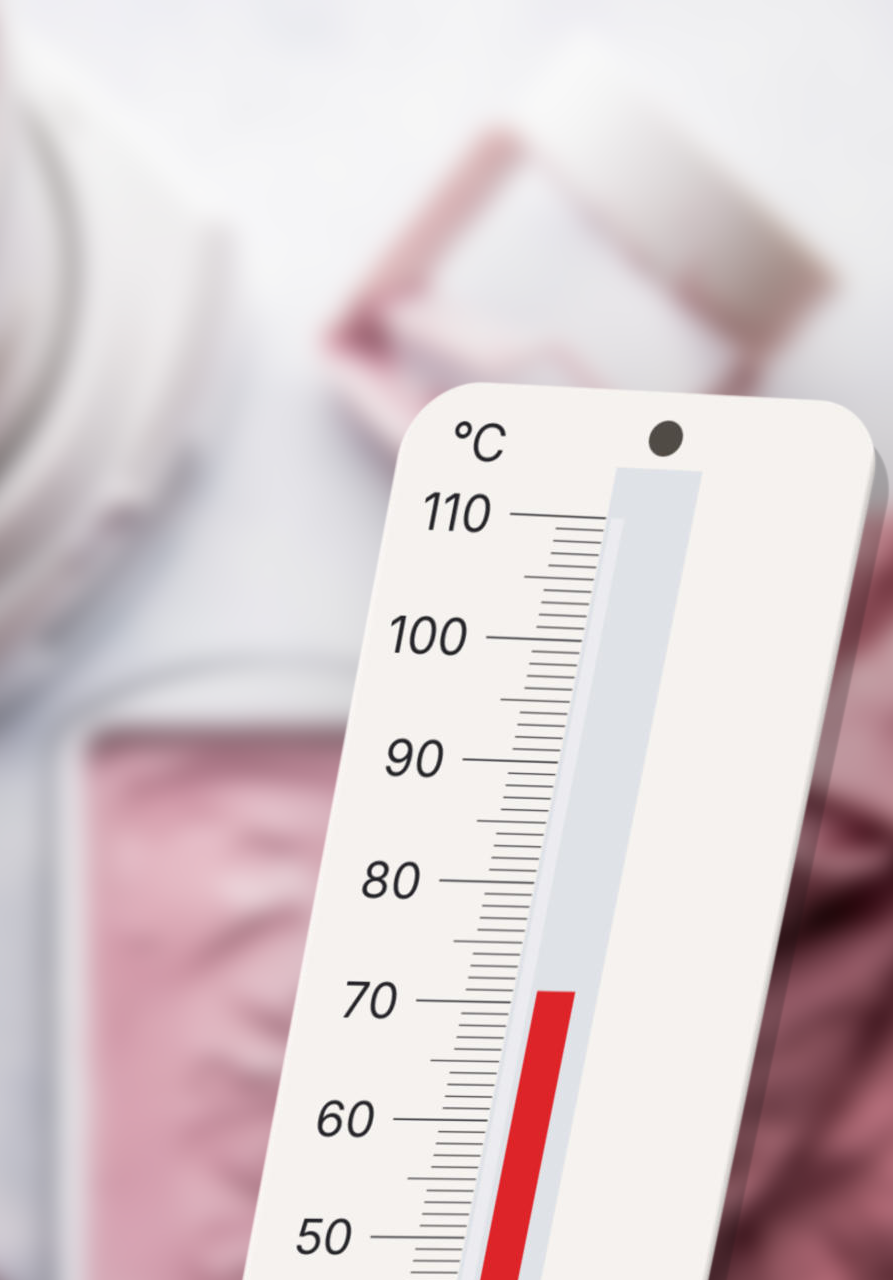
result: 71 °C
